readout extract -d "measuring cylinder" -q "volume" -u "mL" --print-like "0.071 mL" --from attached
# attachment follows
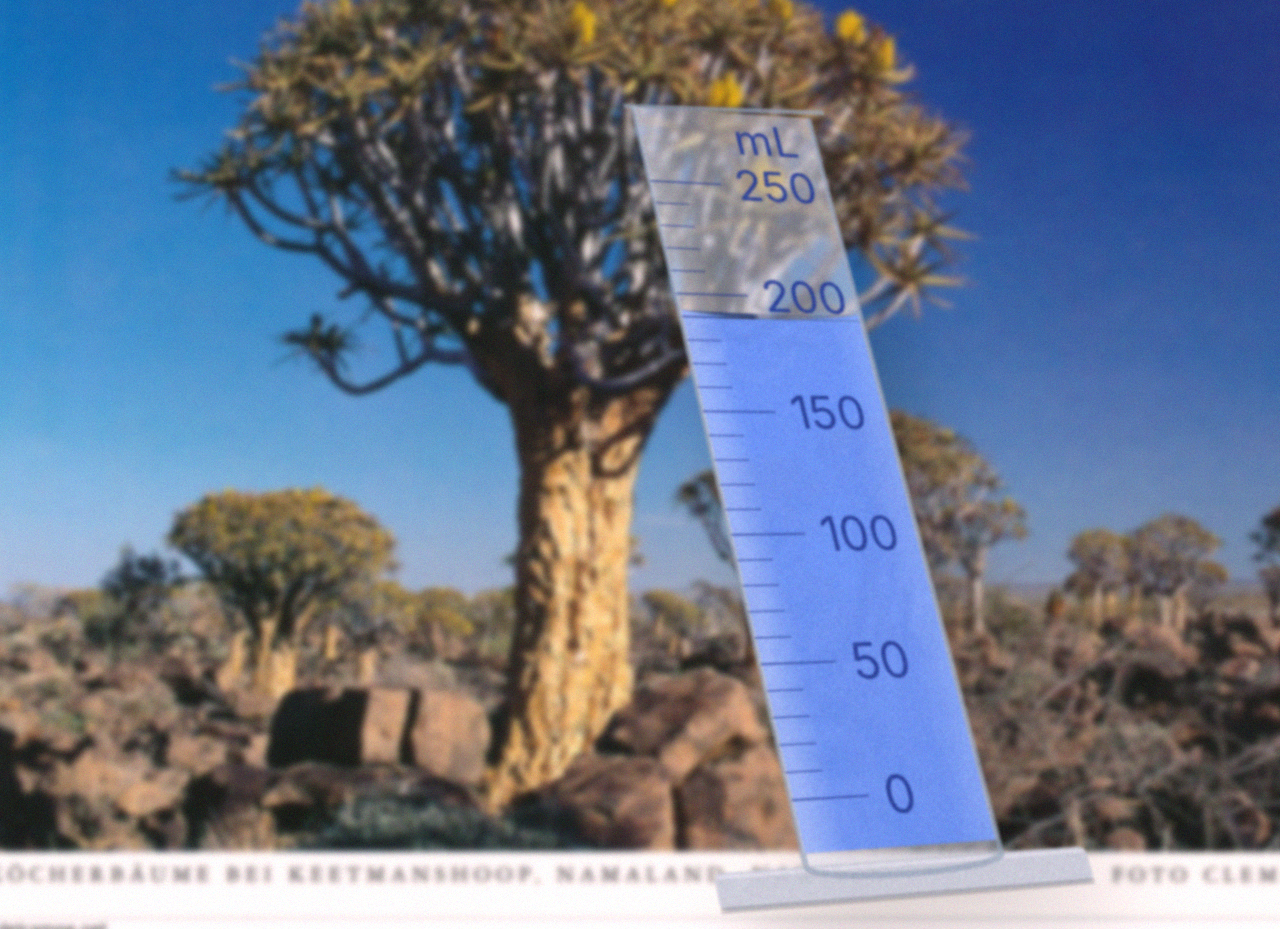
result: 190 mL
